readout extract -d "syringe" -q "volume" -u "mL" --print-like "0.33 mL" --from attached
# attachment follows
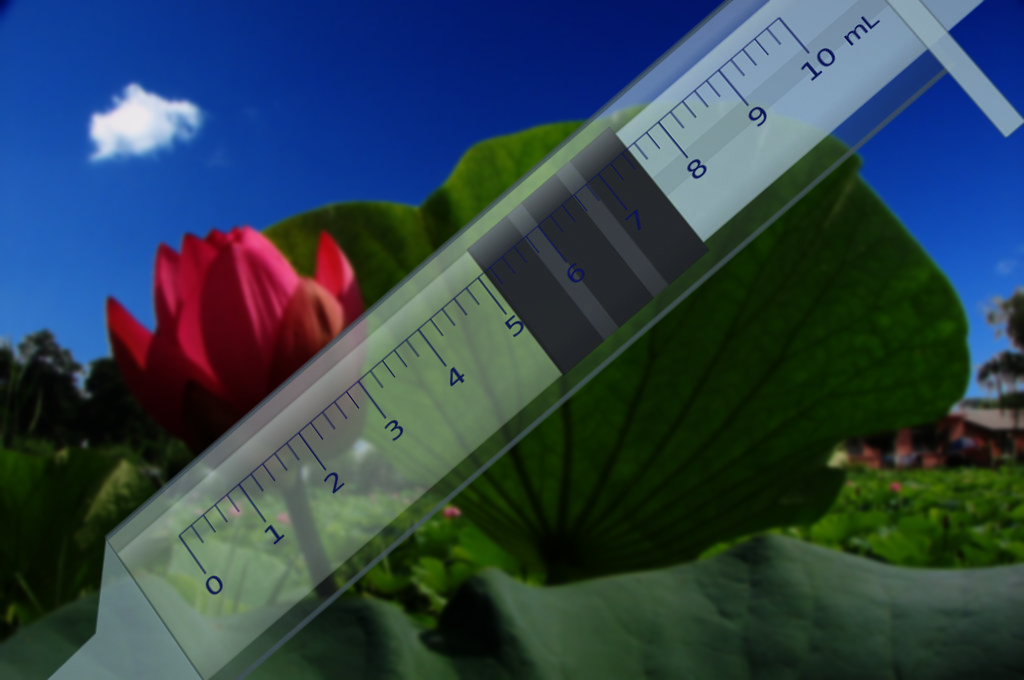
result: 5.1 mL
